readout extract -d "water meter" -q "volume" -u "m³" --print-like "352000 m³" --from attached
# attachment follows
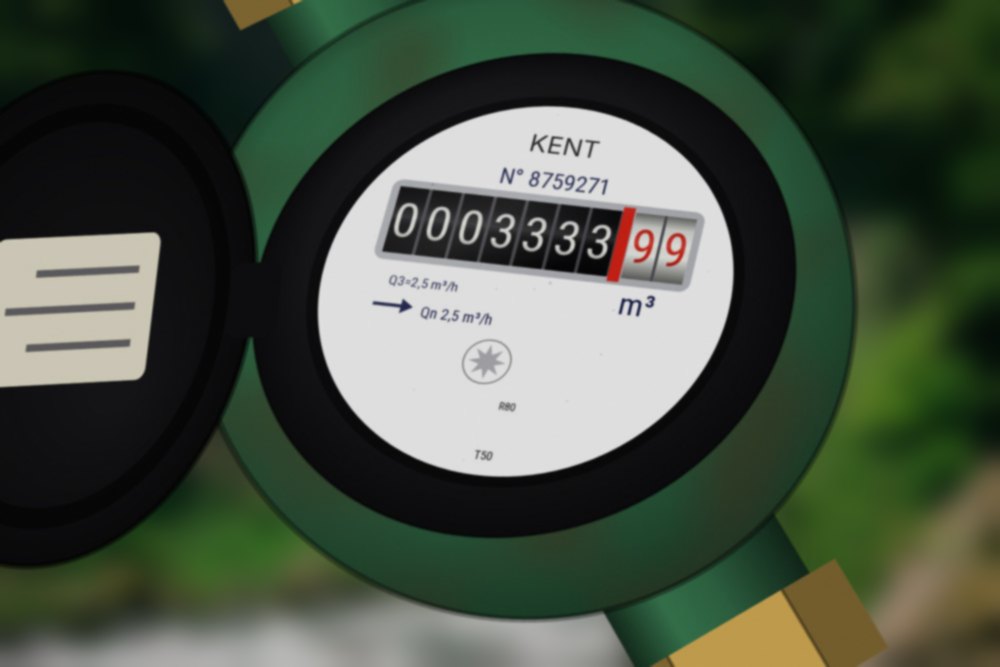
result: 3333.99 m³
